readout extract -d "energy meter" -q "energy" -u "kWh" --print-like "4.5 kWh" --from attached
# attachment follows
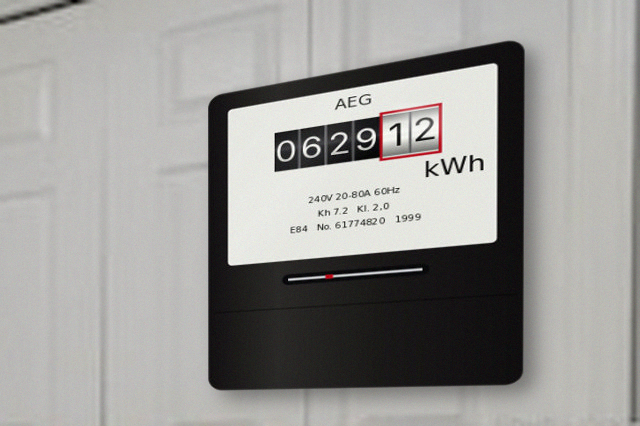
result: 629.12 kWh
